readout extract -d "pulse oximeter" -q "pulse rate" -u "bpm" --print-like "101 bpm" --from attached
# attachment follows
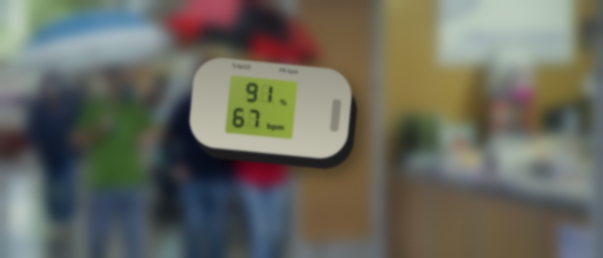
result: 67 bpm
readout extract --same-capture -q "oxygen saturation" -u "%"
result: 91 %
